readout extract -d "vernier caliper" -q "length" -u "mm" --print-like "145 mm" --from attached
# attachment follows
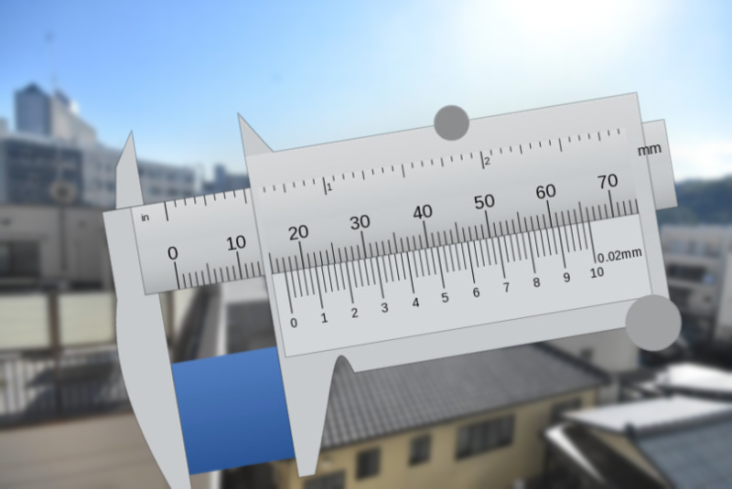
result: 17.0 mm
